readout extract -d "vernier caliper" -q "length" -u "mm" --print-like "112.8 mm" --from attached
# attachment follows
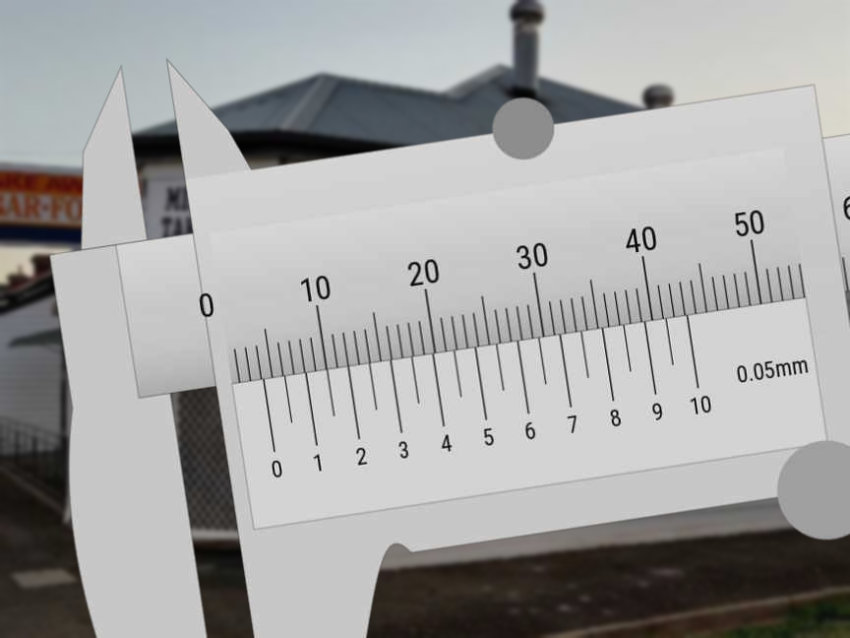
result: 4.2 mm
